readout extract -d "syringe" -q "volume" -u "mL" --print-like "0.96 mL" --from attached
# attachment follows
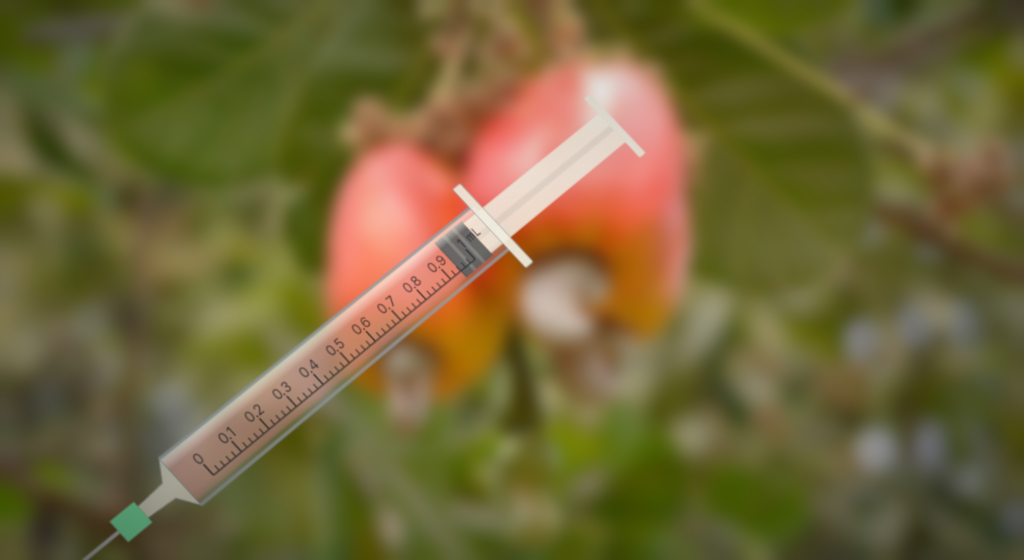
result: 0.94 mL
